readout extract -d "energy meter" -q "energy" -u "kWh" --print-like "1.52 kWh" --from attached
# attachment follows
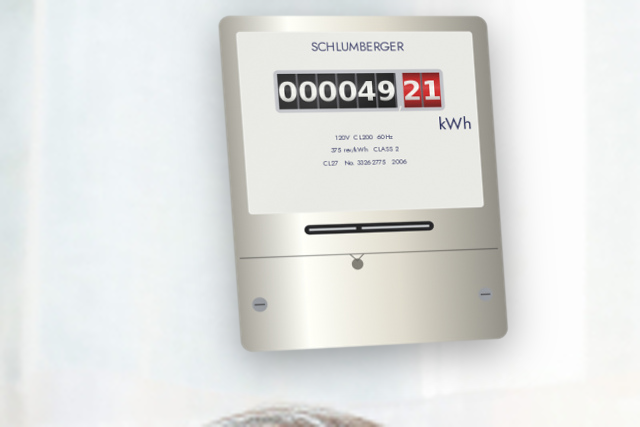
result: 49.21 kWh
